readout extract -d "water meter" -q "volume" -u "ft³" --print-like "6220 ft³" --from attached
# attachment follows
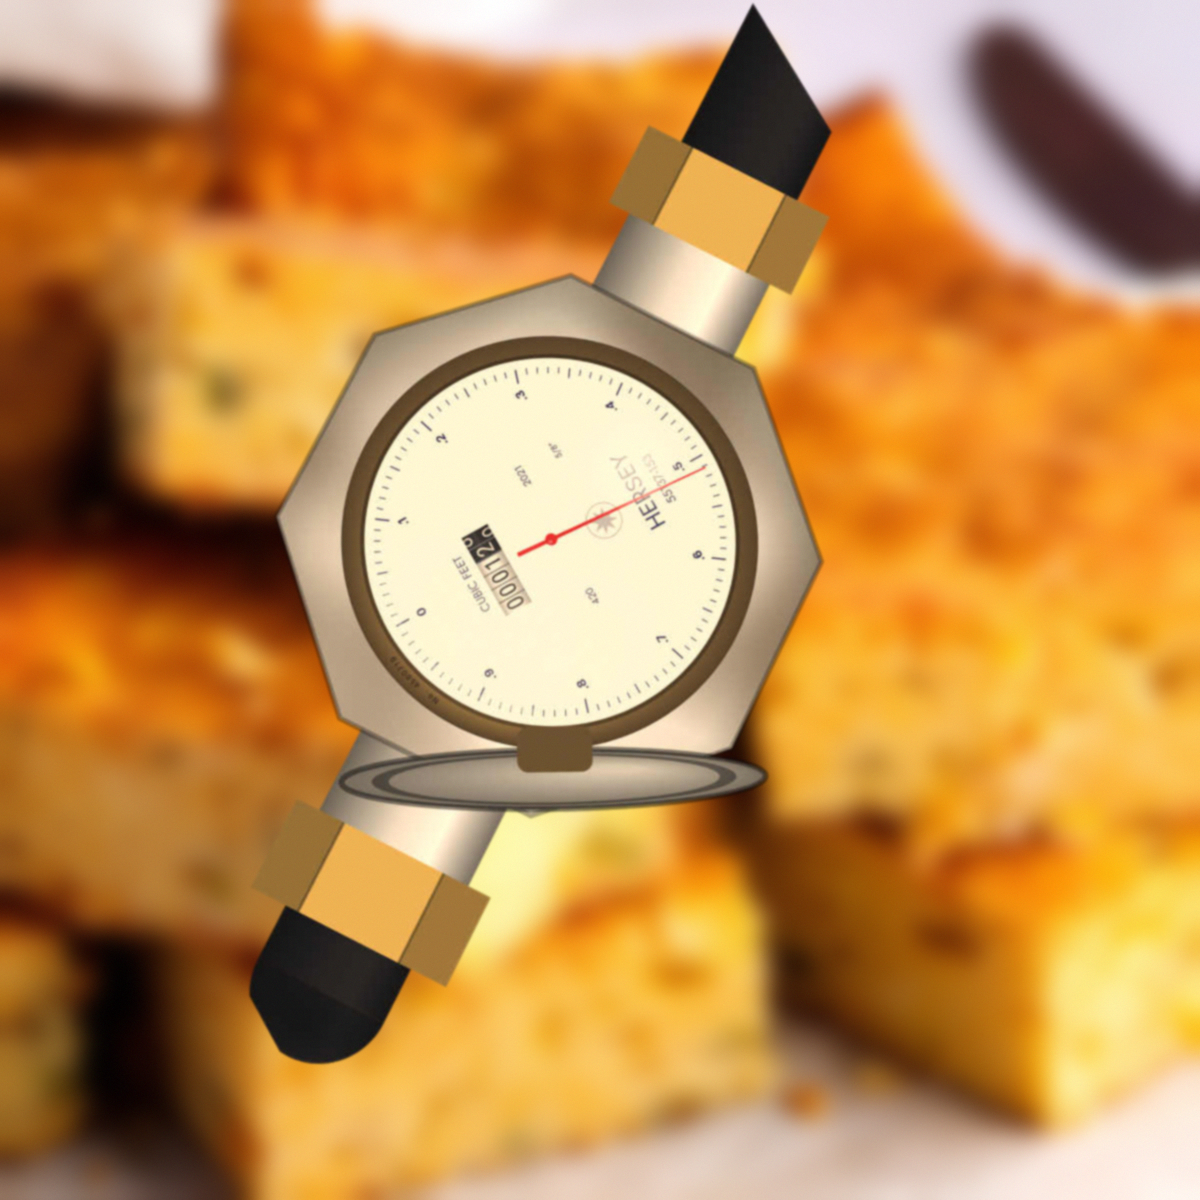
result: 128.51 ft³
